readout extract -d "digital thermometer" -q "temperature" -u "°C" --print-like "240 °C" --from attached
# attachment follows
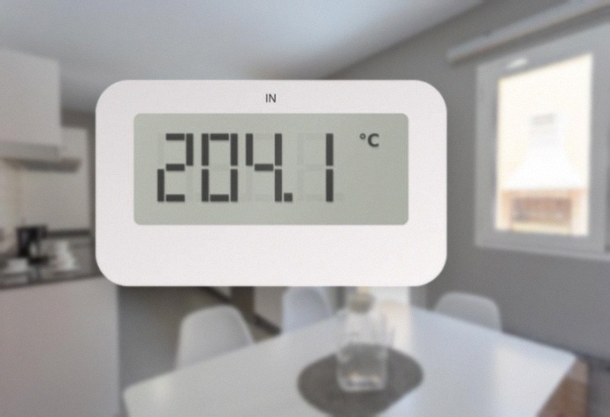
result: 204.1 °C
